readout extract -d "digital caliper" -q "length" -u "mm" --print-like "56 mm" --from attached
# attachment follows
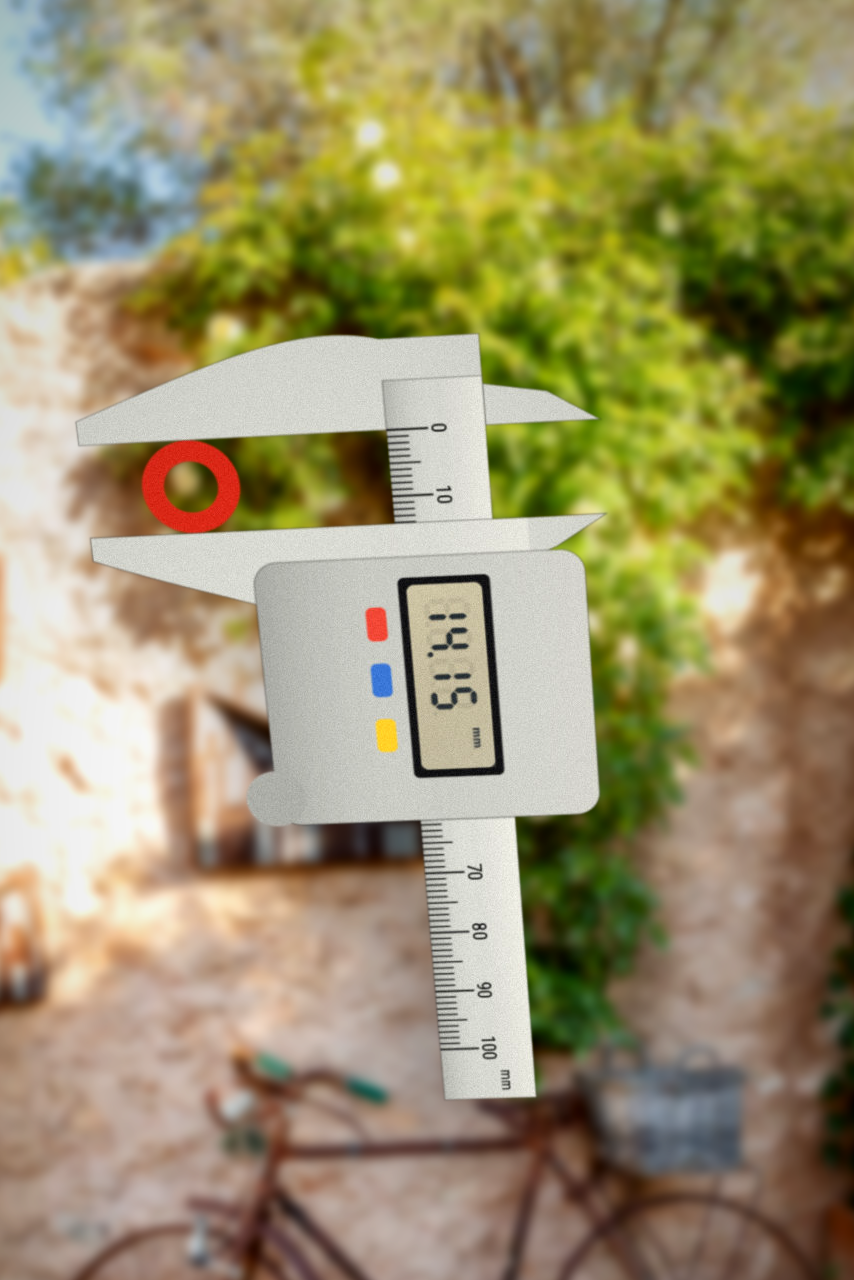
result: 14.15 mm
